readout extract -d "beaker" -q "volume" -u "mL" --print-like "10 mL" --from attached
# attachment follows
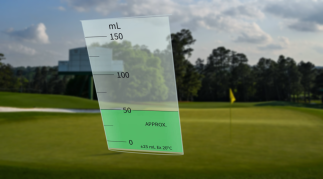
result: 50 mL
